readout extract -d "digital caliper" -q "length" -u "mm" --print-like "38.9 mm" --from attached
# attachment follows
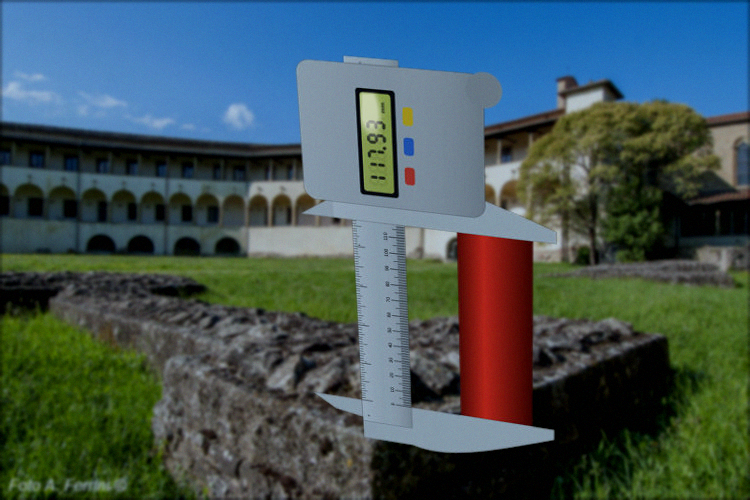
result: 117.93 mm
